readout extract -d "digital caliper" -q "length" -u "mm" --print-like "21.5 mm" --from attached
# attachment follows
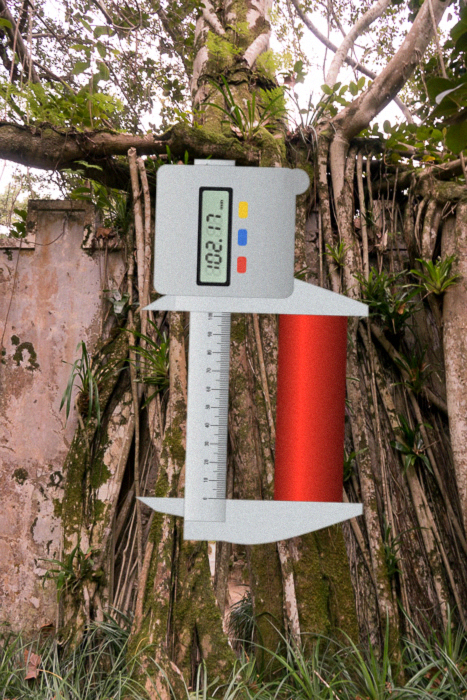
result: 102.17 mm
